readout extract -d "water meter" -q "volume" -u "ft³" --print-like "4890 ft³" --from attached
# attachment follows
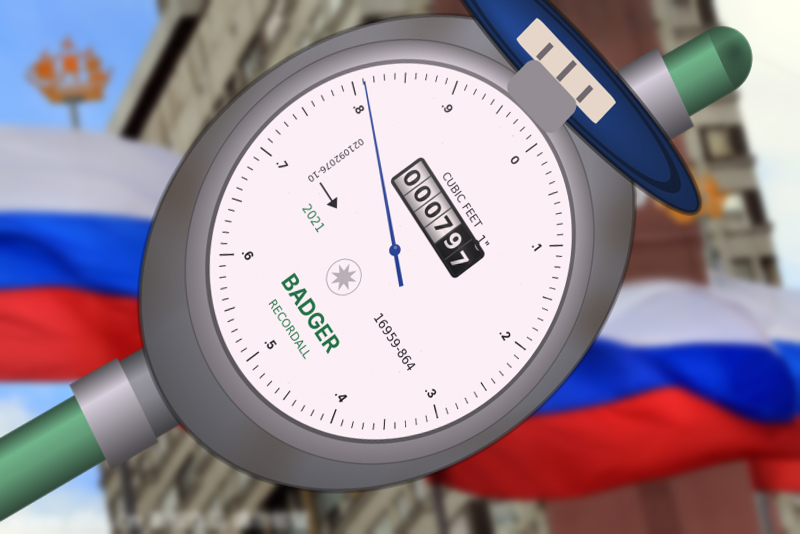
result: 796.81 ft³
